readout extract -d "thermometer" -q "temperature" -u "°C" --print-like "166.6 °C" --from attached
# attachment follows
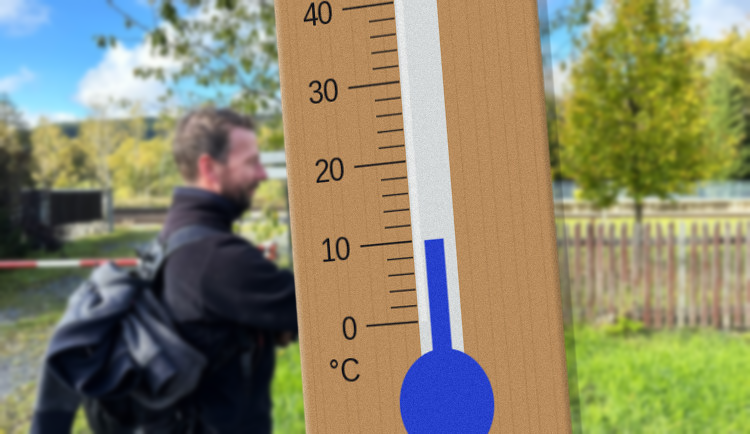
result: 10 °C
